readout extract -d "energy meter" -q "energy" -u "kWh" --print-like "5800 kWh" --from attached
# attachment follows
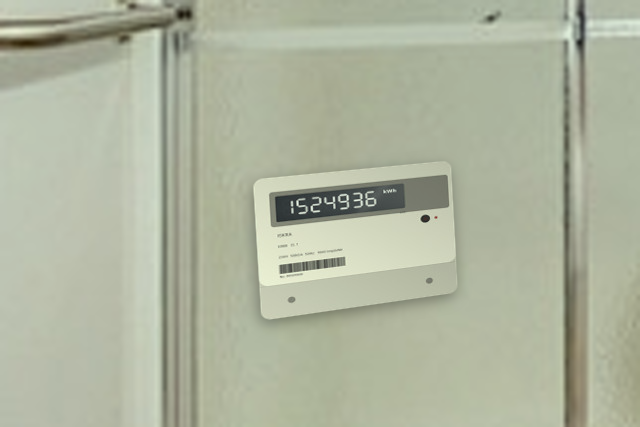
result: 1524936 kWh
